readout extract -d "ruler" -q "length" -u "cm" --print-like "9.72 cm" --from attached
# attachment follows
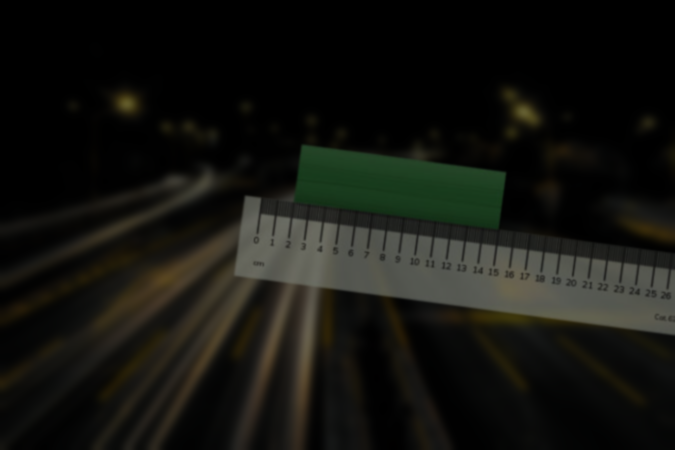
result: 13 cm
